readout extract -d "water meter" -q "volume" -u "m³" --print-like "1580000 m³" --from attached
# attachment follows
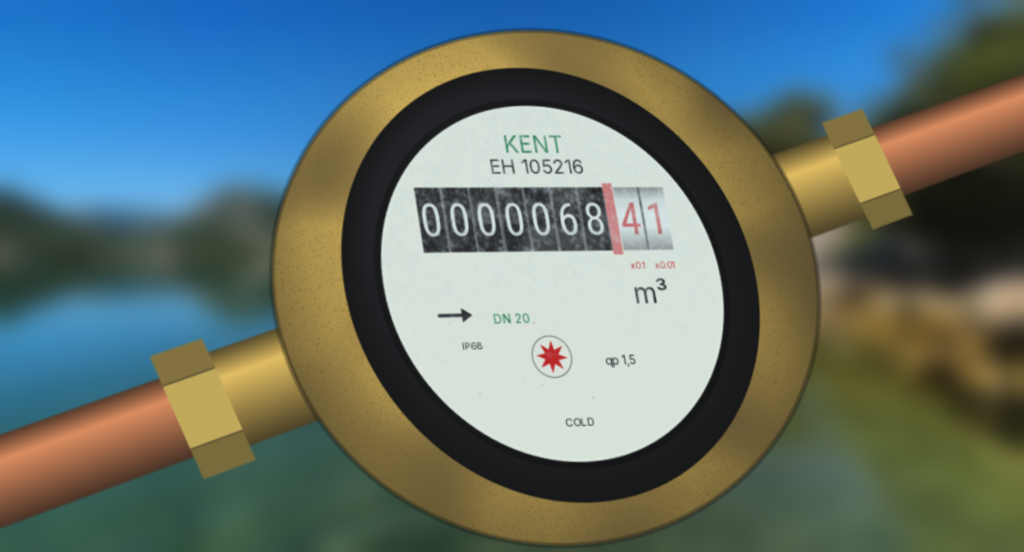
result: 68.41 m³
